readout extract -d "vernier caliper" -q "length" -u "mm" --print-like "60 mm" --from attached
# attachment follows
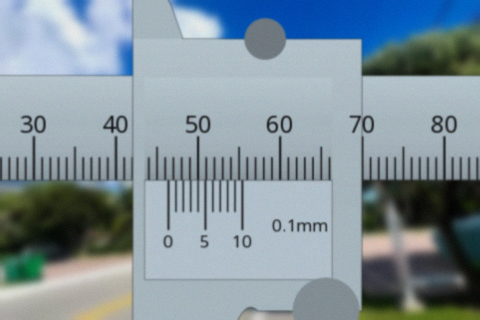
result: 46.4 mm
